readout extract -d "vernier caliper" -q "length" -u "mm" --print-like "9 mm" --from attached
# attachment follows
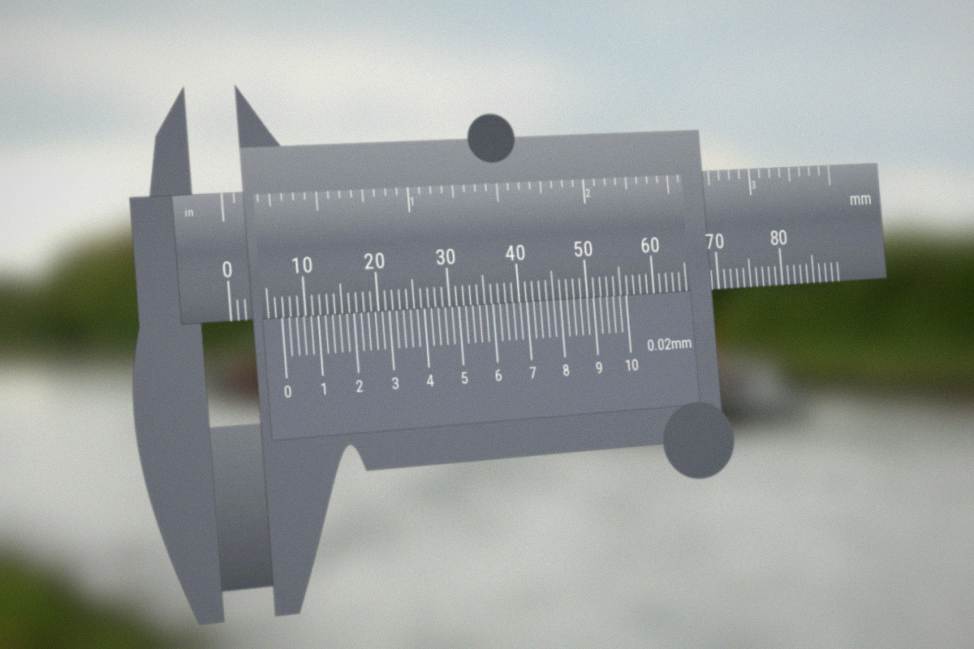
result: 6.8 mm
